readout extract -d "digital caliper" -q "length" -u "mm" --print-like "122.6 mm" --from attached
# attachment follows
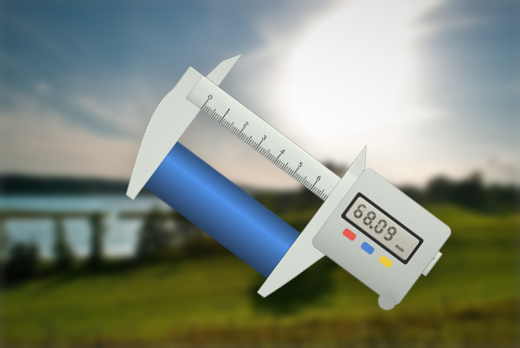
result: 68.09 mm
